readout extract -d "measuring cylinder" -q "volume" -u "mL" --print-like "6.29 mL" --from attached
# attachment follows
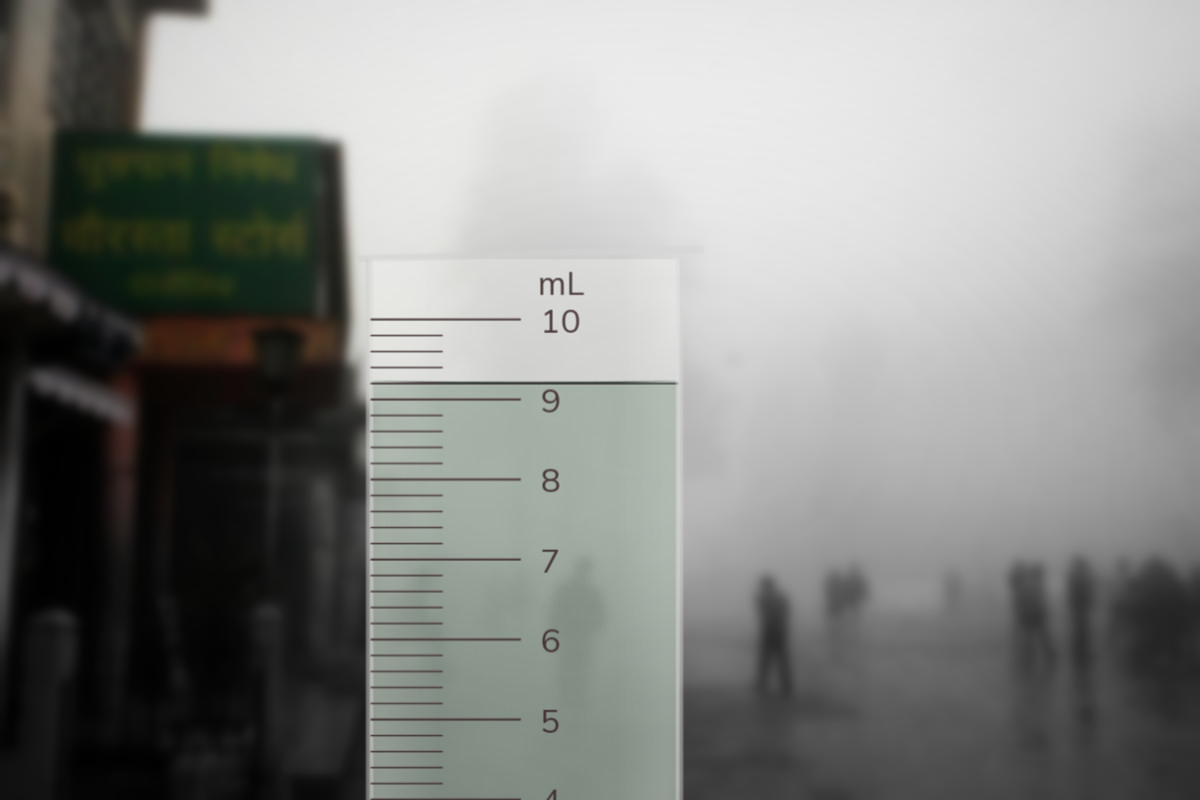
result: 9.2 mL
